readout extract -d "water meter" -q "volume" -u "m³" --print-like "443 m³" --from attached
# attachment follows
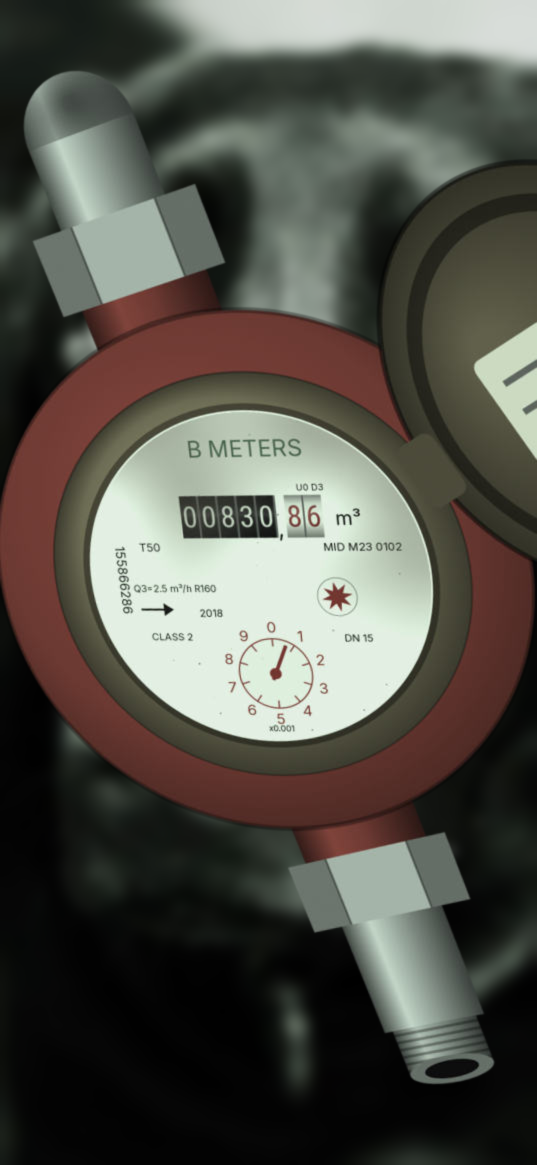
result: 830.860 m³
